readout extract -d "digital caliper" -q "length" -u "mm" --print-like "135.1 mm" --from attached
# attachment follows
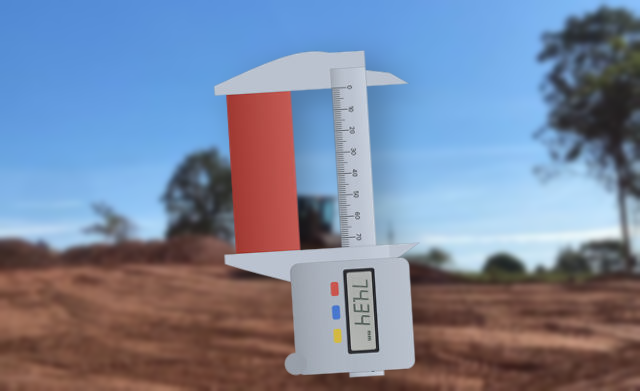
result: 74.34 mm
